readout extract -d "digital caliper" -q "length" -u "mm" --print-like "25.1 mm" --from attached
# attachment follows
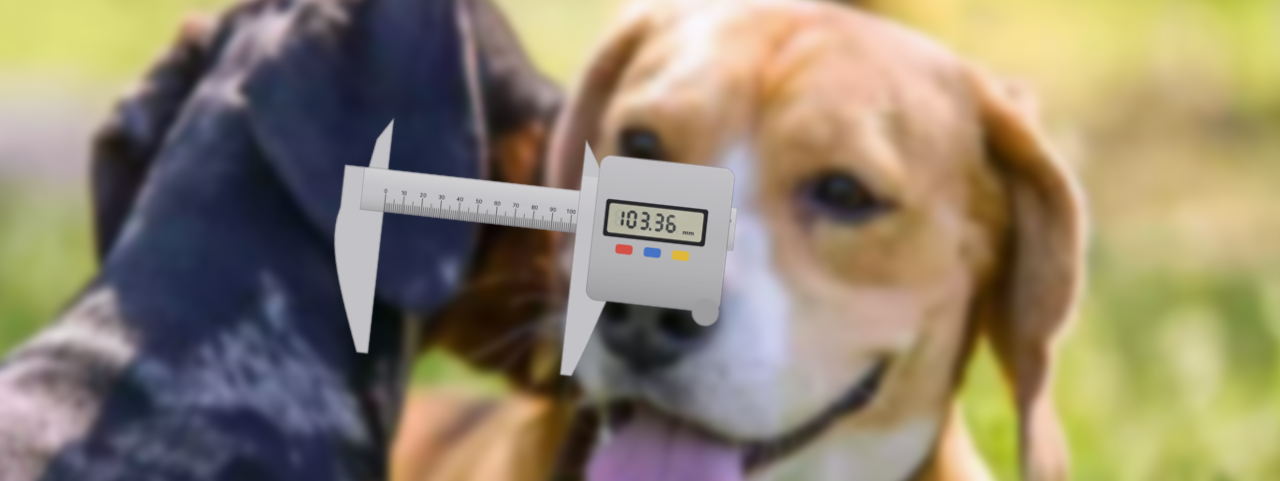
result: 103.36 mm
